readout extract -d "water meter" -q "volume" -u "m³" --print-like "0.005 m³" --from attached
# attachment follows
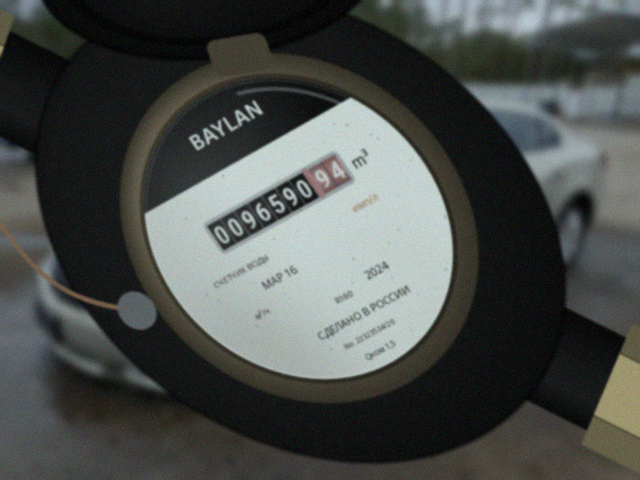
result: 96590.94 m³
